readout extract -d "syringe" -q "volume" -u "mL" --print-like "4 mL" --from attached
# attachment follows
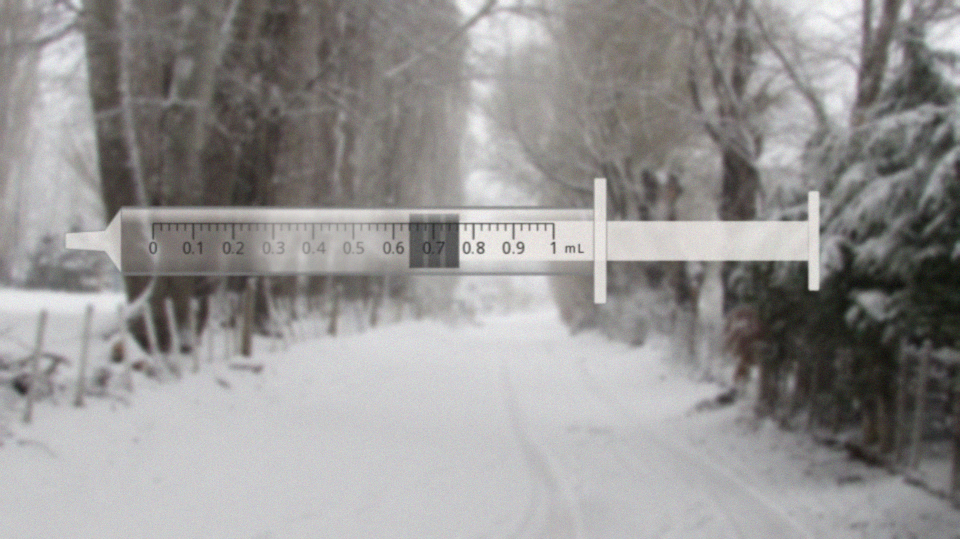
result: 0.64 mL
